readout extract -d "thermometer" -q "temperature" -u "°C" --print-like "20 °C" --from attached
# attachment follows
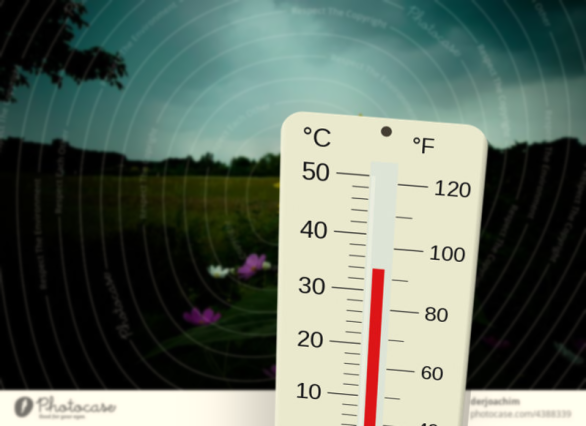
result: 34 °C
